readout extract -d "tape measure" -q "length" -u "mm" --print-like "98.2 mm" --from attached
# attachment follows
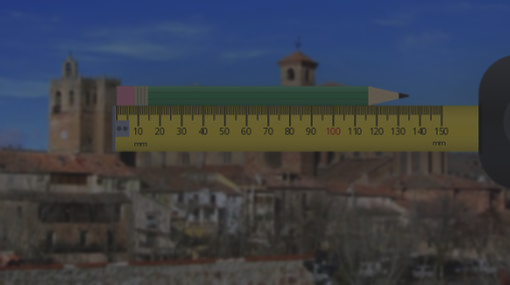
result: 135 mm
